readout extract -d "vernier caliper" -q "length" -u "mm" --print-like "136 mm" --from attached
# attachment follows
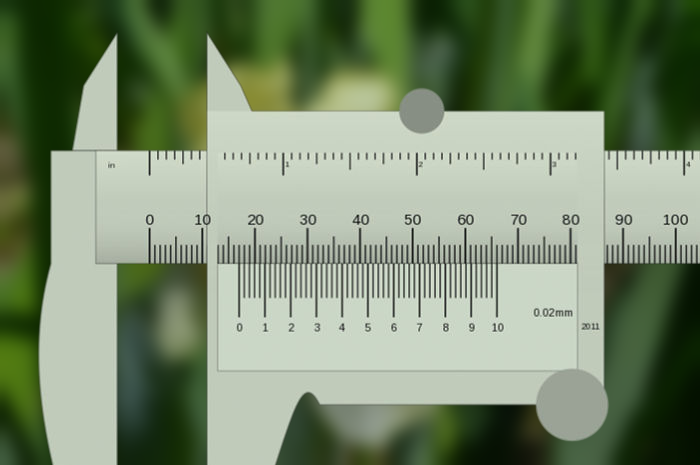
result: 17.0 mm
